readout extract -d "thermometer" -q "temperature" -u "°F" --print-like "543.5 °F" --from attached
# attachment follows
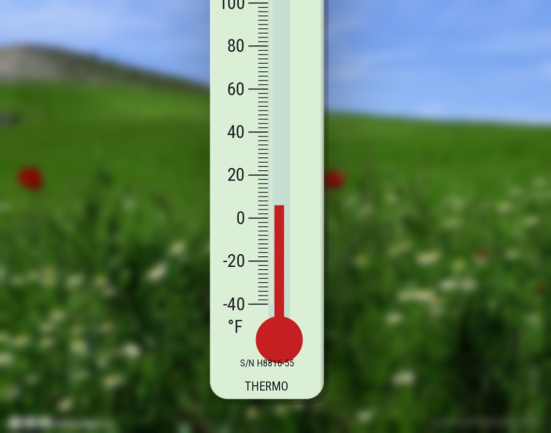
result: 6 °F
